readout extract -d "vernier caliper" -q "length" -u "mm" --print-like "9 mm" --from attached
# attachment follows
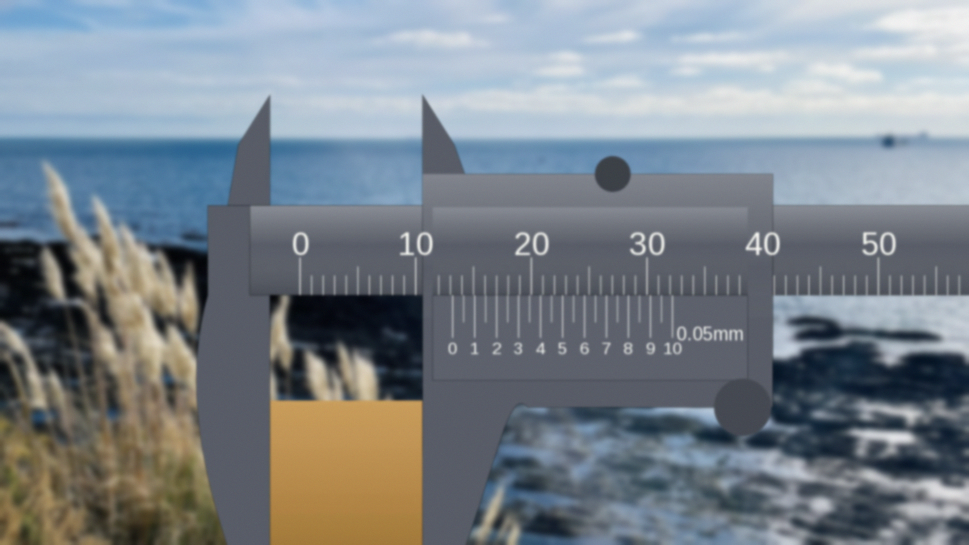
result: 13.2 mm
